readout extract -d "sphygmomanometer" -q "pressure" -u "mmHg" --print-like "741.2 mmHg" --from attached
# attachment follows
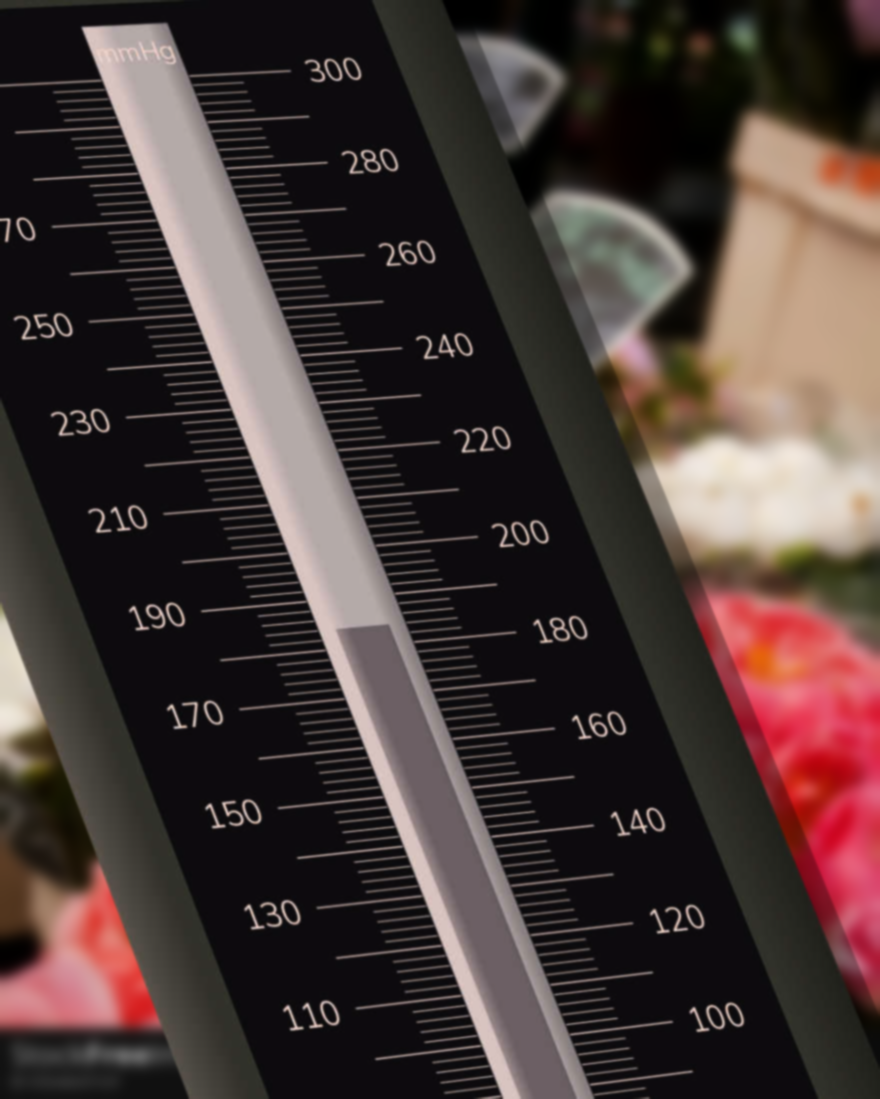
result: 184 mmHg
